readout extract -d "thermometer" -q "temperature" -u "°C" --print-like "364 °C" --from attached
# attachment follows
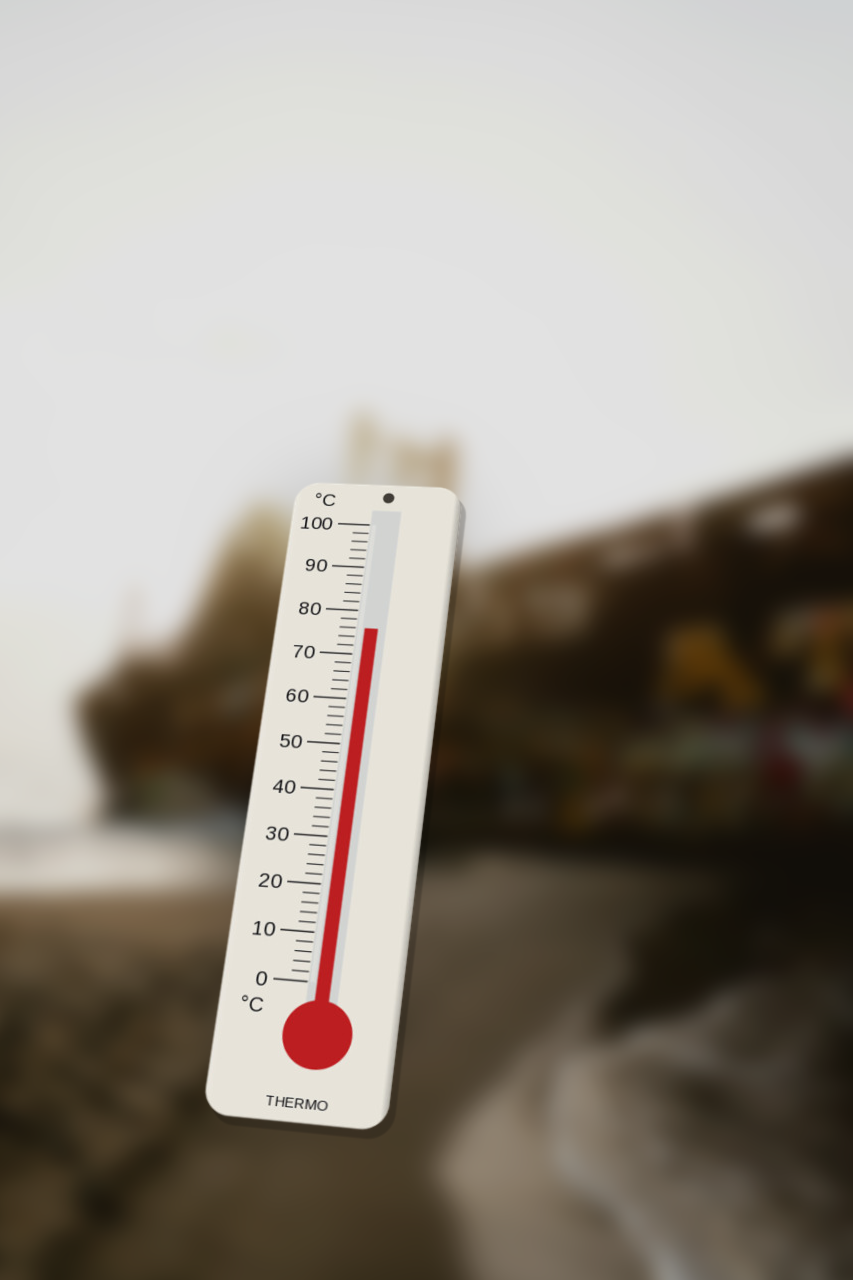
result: 76 °C
